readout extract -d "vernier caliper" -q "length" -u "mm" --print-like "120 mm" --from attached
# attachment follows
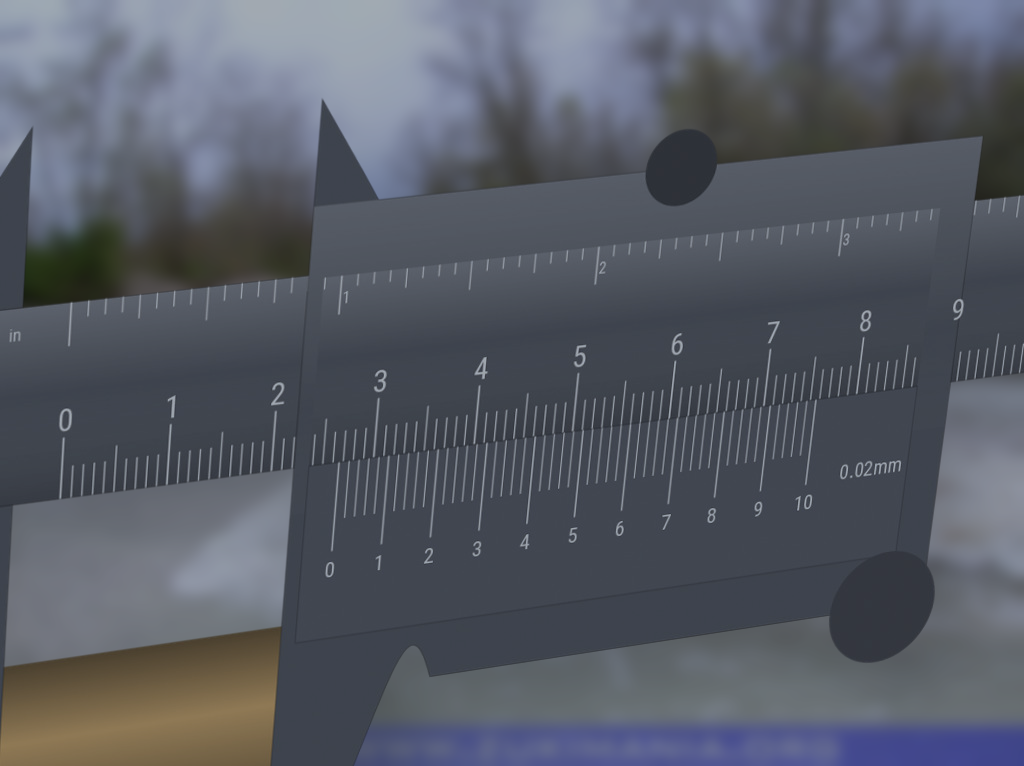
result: 26.6 mm
